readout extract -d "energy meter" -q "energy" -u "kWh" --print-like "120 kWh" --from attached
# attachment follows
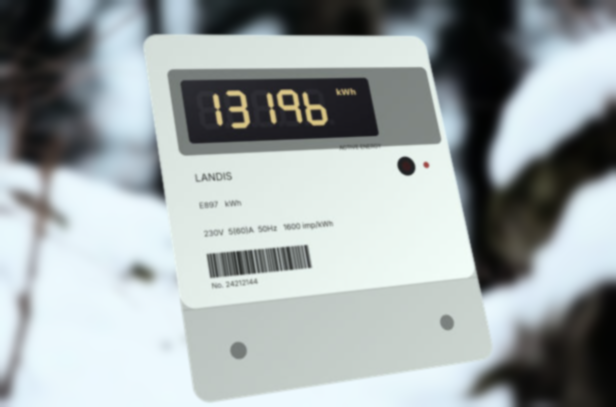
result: 13196 kWh
